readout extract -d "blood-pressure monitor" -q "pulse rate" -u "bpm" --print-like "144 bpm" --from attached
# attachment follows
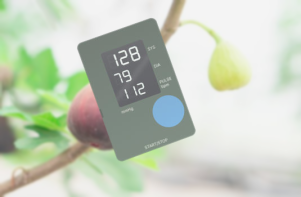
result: 112 bpm
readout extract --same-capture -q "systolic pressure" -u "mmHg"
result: 128 mmHg
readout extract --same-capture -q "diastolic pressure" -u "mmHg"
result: 79 mmHg
